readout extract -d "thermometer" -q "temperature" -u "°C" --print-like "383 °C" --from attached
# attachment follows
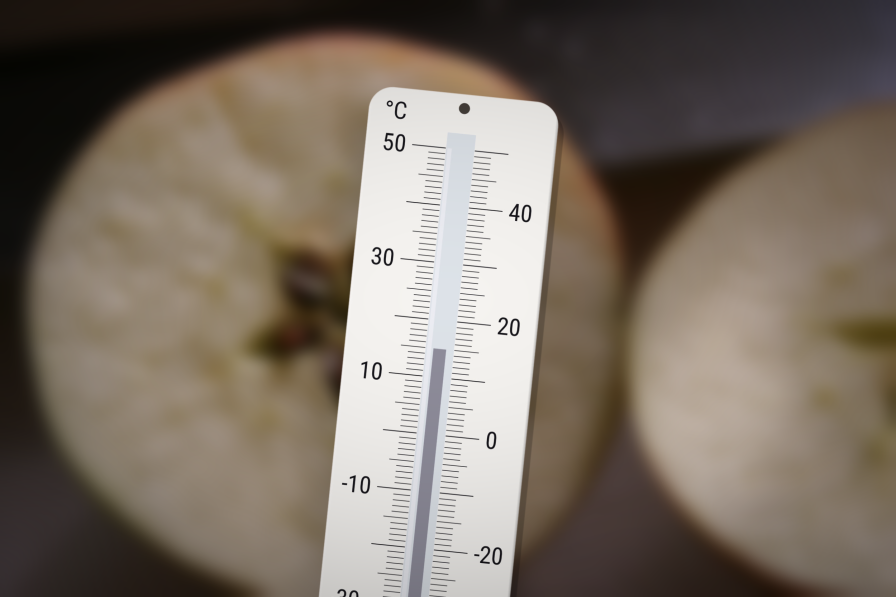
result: 15 °C
